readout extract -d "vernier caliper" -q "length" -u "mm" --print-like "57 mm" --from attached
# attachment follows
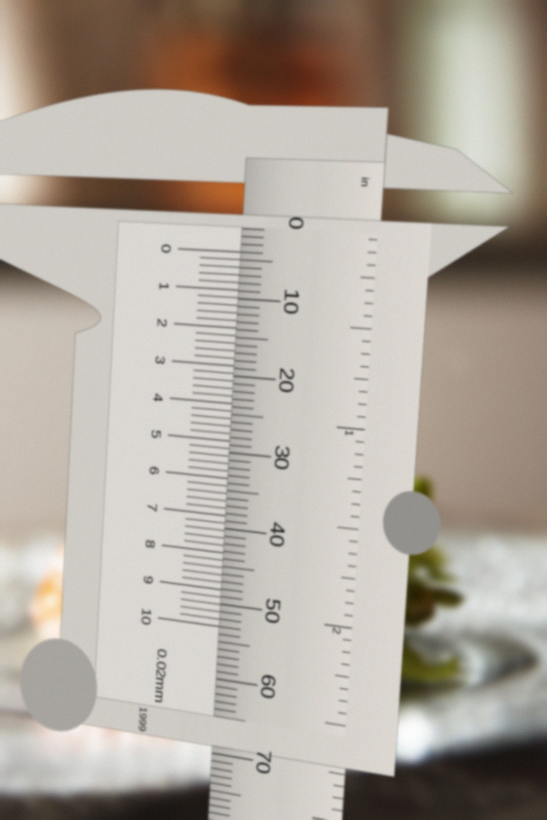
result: 4.0 mm
